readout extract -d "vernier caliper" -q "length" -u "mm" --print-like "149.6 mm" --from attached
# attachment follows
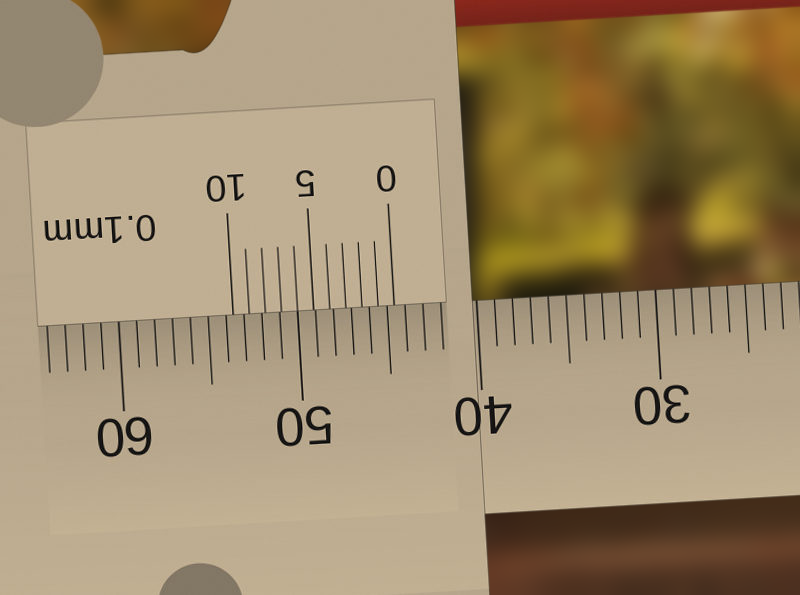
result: 44.6 mm
